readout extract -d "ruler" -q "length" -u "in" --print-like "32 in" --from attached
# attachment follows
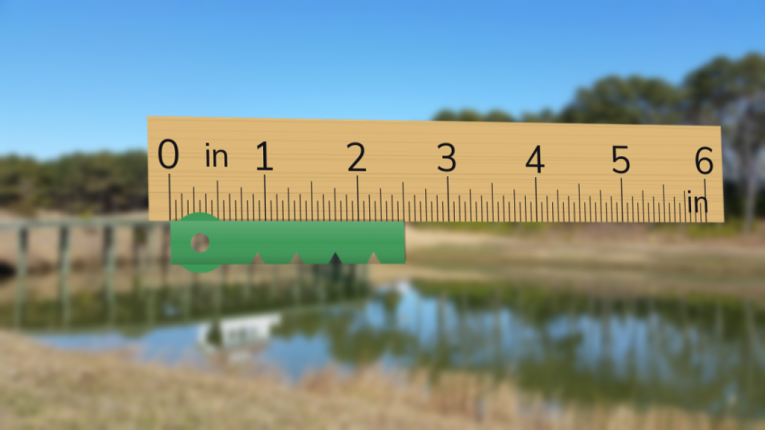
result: 2.5 in
